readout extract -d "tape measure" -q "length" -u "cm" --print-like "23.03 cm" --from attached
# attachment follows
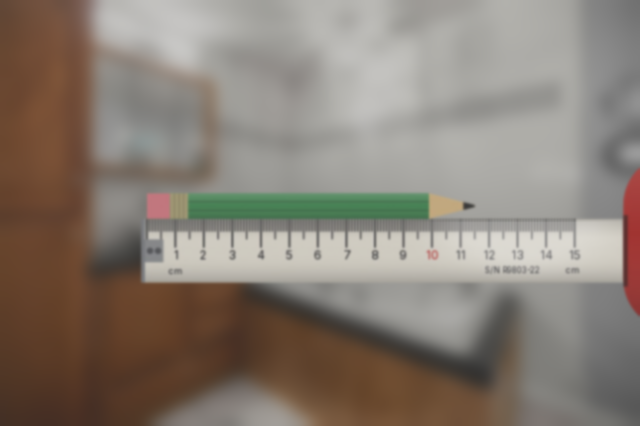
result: 11.5 cm
